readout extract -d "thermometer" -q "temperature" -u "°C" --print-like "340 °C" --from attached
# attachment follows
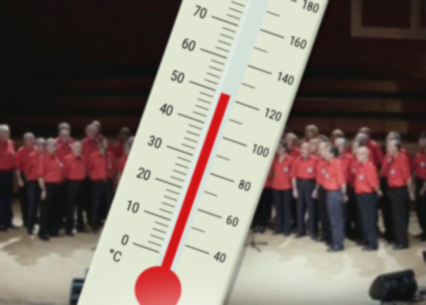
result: 50 °C
